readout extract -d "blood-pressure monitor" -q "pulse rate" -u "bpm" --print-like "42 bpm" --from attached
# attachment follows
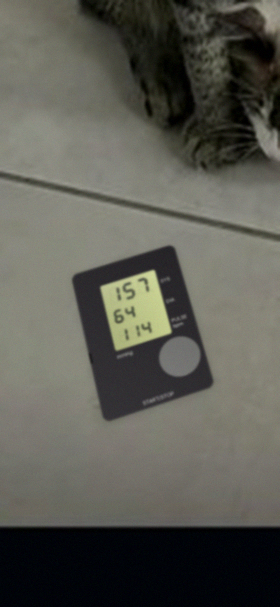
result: 114 bpm
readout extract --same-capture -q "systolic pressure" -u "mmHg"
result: 157 mmHg
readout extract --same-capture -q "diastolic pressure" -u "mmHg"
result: 64 mmHg
